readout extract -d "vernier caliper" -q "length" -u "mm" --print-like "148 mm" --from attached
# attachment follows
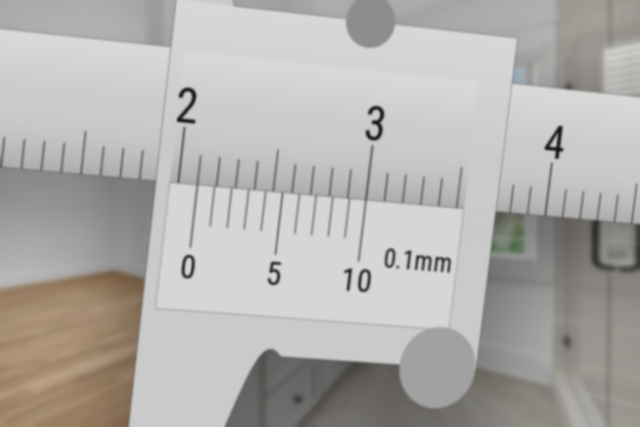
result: 21.0 mm
